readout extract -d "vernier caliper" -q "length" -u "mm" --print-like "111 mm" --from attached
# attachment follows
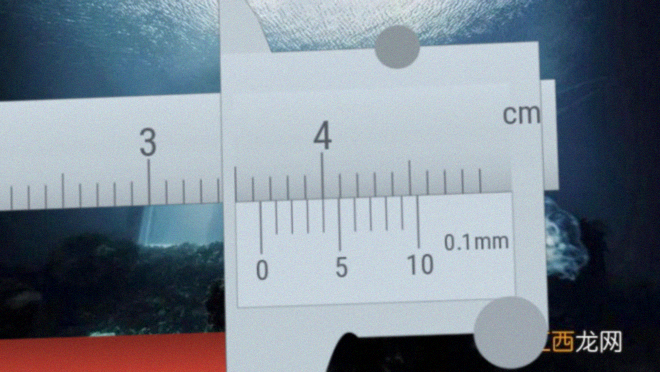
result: 36.4 mm
